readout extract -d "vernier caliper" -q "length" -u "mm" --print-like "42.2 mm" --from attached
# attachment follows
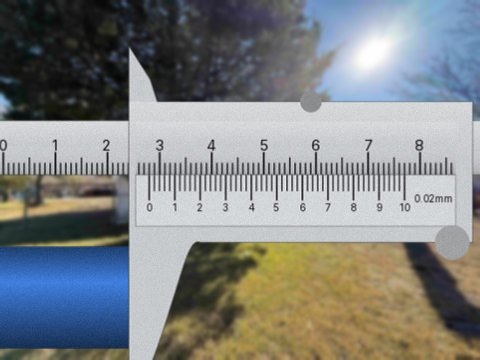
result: 28.0 mm
